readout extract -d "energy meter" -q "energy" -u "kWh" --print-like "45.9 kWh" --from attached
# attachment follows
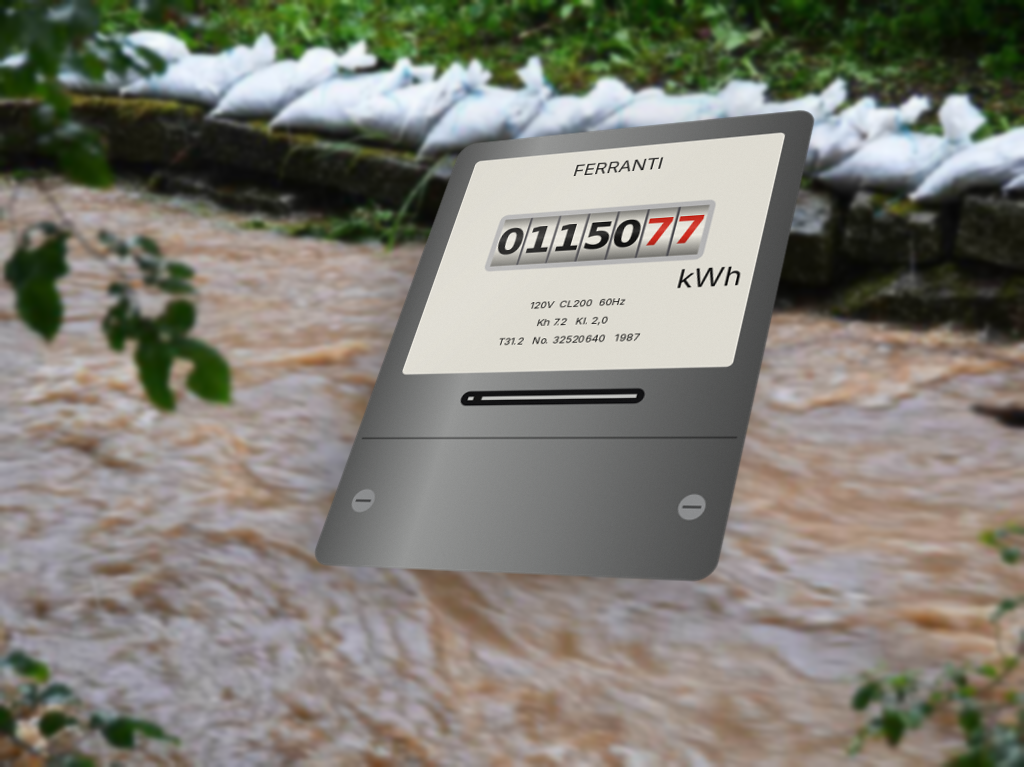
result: 1150.77 kWh
